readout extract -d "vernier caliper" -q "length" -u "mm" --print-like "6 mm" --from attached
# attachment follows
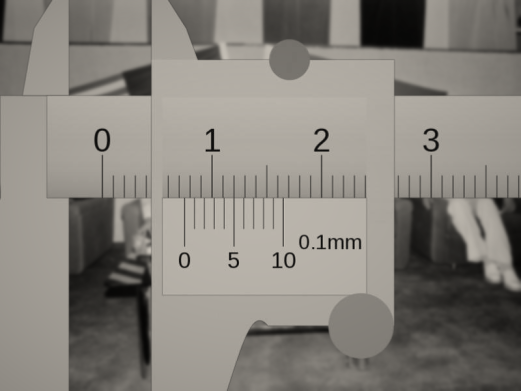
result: 7.5 mm
